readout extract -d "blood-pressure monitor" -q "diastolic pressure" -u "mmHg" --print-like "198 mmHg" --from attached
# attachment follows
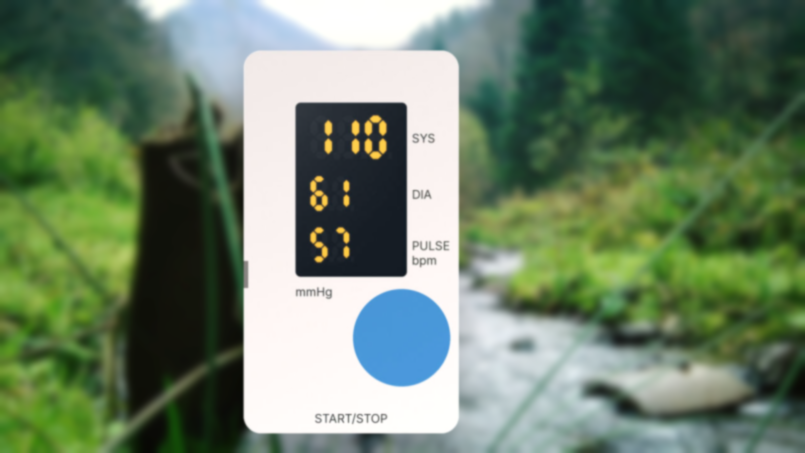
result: 61 mmHg
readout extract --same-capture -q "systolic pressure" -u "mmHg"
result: 110 mmHg
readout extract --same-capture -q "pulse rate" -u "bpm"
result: 57 bpm
